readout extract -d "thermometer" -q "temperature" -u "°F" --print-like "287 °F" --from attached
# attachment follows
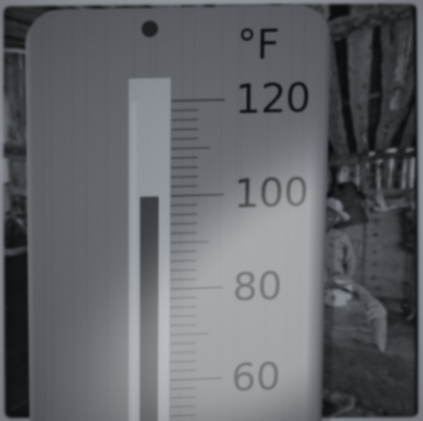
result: 100 °F
